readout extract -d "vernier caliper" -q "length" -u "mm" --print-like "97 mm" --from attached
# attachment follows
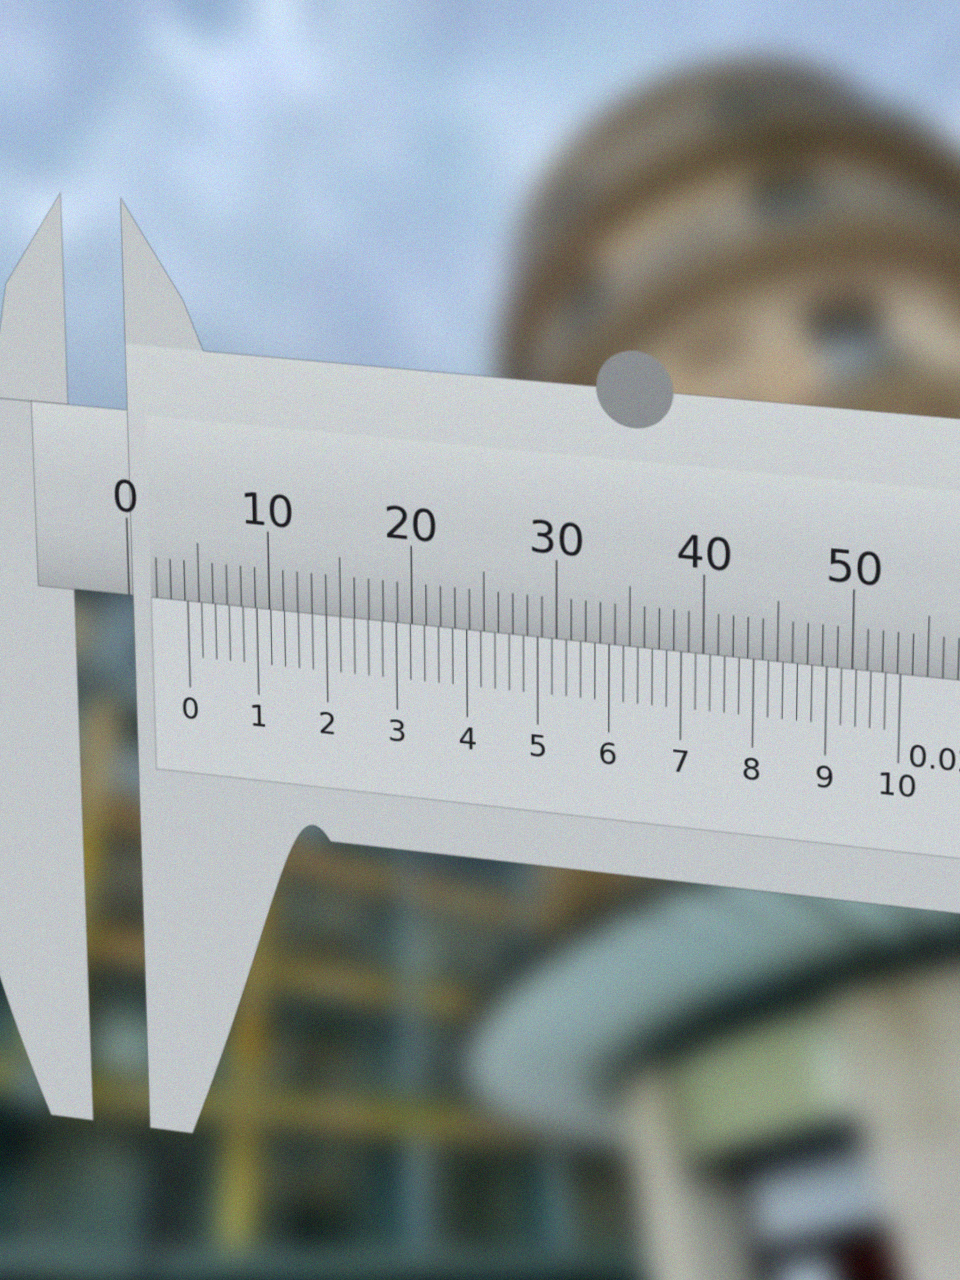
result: 4.2 mm
